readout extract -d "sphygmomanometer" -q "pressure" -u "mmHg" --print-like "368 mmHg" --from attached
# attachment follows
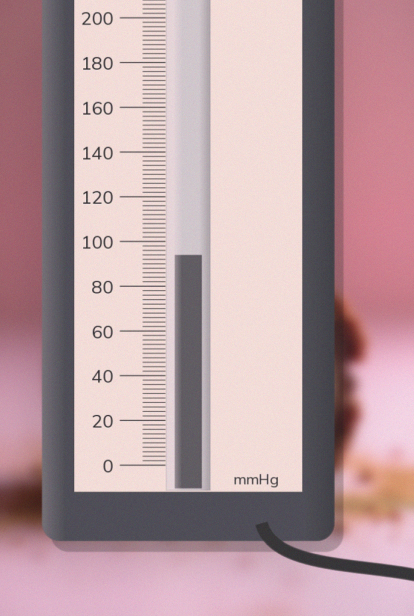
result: 94 mmHg
